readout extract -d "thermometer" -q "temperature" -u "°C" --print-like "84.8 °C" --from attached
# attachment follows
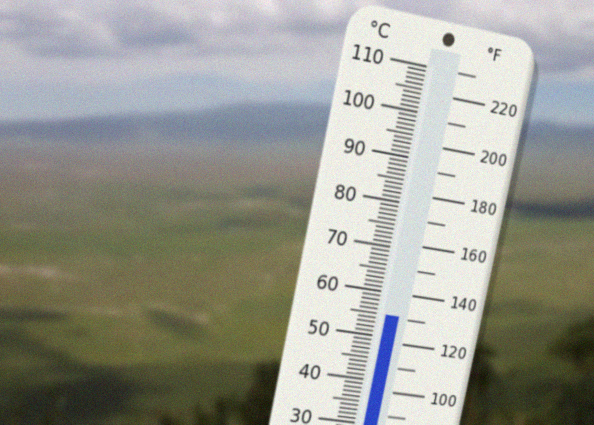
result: 55 °C
